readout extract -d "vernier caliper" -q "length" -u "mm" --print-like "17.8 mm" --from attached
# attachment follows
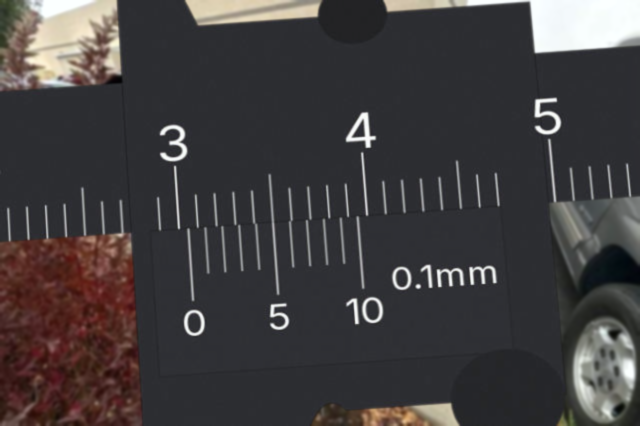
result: 30.5 mm
